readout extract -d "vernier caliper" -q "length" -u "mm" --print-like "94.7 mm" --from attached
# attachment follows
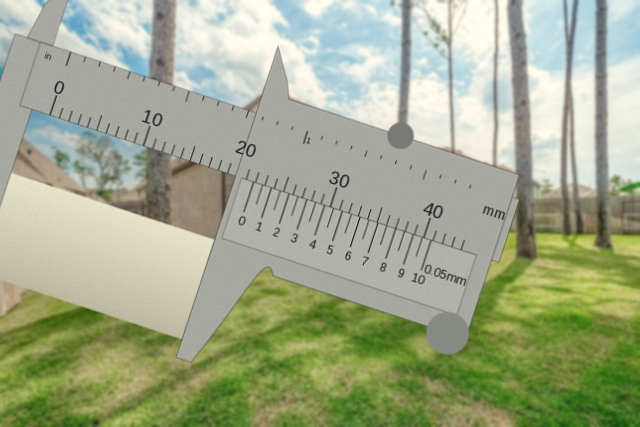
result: 21.8 mm
